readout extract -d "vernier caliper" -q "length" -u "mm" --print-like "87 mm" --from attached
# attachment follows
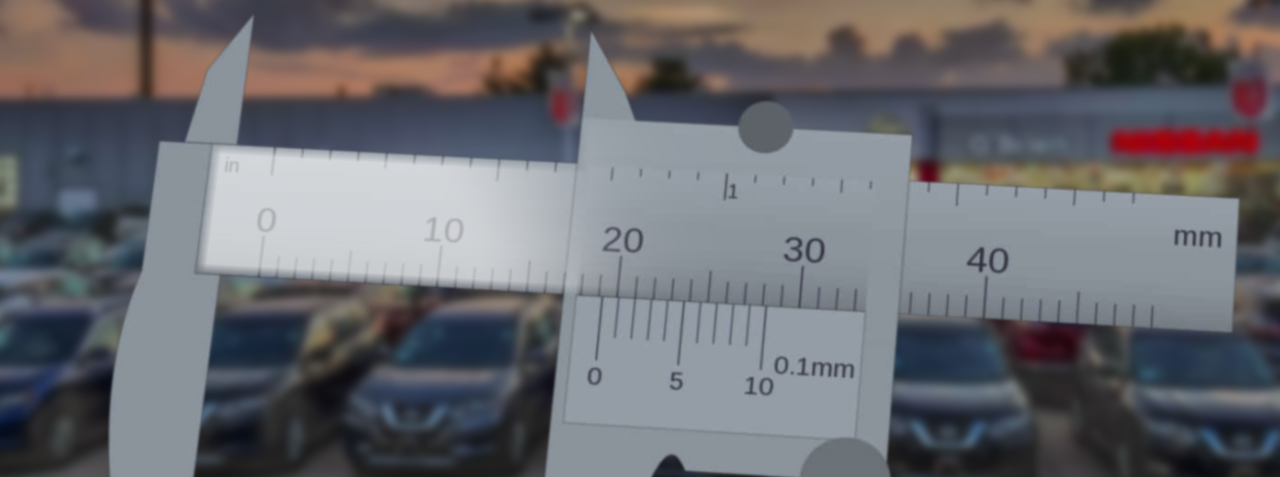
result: 19.2 mm
